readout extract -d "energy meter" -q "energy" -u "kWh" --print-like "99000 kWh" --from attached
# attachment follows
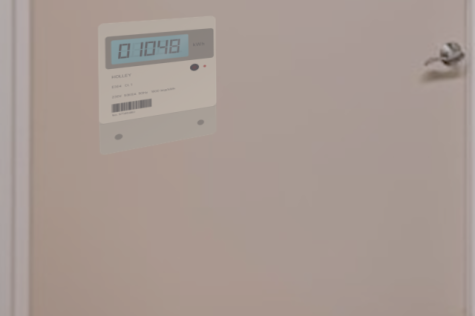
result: 1048 kWh
